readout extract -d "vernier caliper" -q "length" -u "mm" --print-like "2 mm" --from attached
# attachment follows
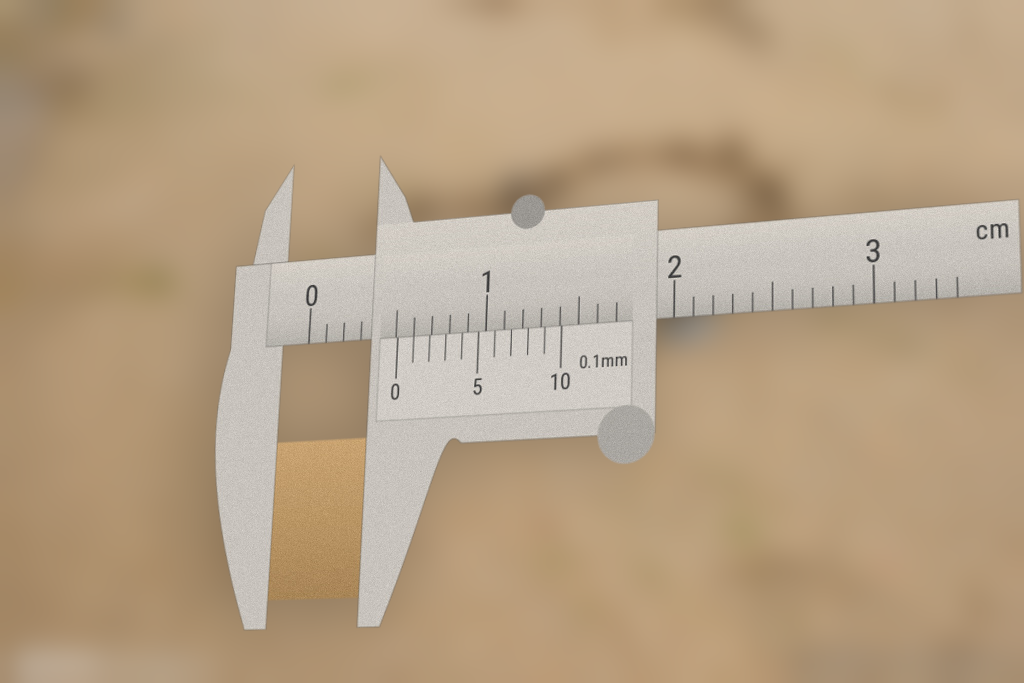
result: 5.1 mm
